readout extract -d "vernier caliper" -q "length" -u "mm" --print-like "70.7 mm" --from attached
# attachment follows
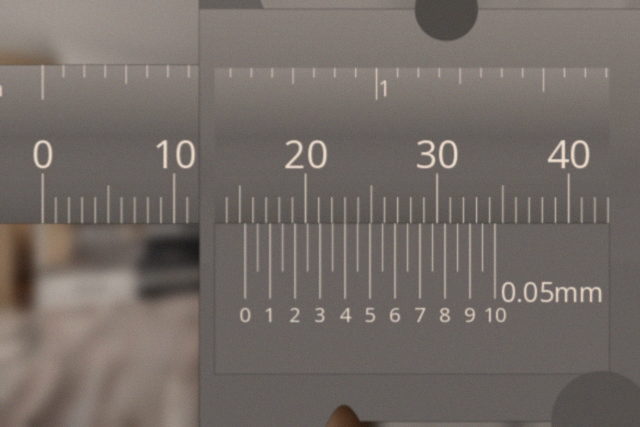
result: 15.4 mm
